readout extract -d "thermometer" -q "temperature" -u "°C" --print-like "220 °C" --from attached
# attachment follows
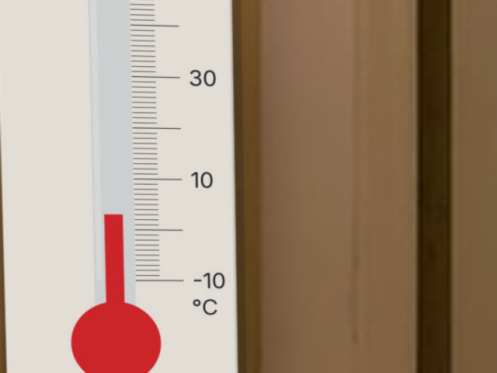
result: 3 °C
